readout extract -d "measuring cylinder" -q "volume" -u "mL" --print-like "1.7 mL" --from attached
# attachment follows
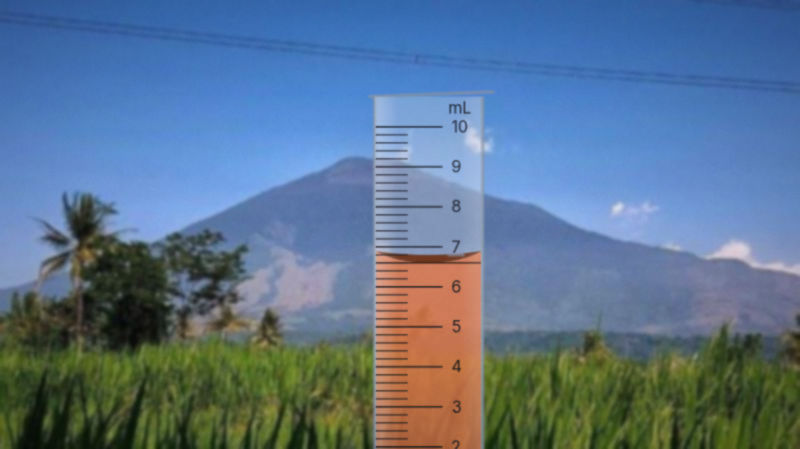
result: 6.6 mL
